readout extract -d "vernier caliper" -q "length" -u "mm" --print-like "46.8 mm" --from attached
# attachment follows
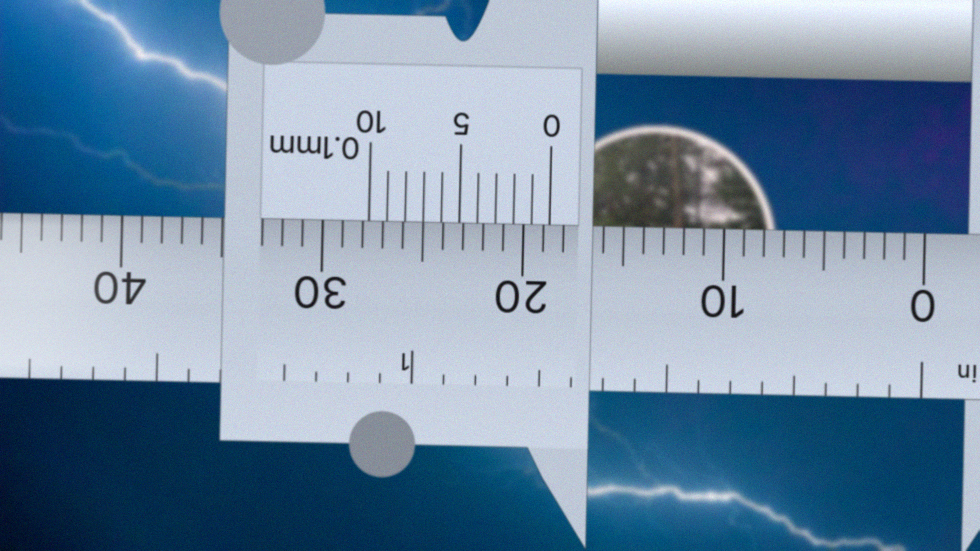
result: 18.7 mm
